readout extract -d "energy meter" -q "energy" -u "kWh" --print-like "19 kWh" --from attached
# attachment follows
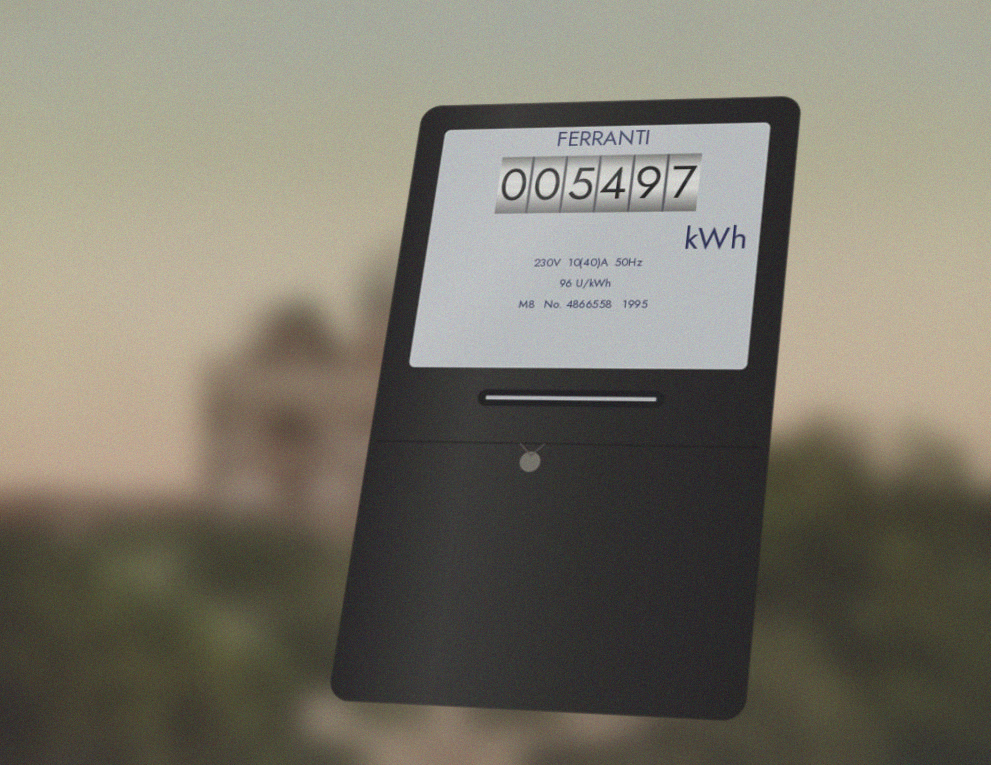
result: 5497 kWh
